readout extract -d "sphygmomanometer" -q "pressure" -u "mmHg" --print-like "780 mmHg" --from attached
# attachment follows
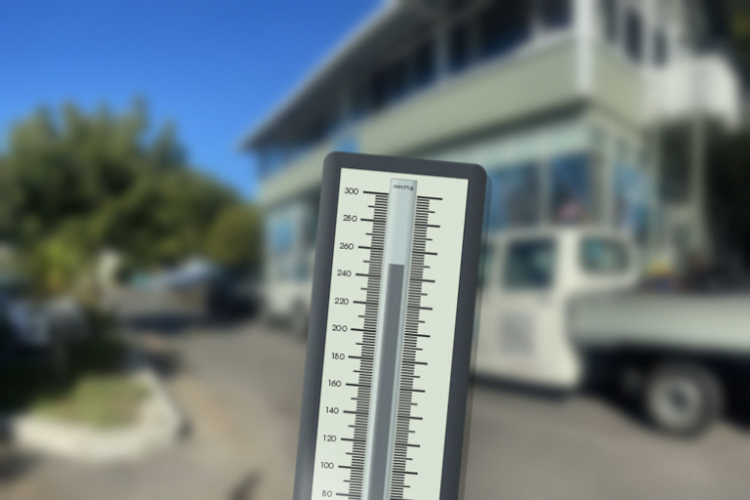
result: 250 mmHg
